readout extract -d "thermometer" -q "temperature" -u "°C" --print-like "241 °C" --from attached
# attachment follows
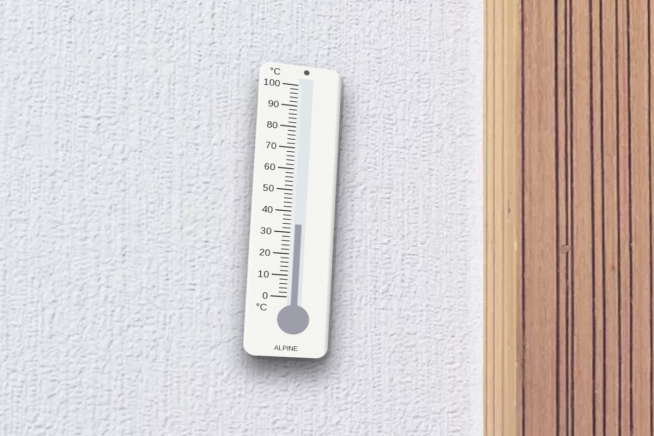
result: 34 °C
